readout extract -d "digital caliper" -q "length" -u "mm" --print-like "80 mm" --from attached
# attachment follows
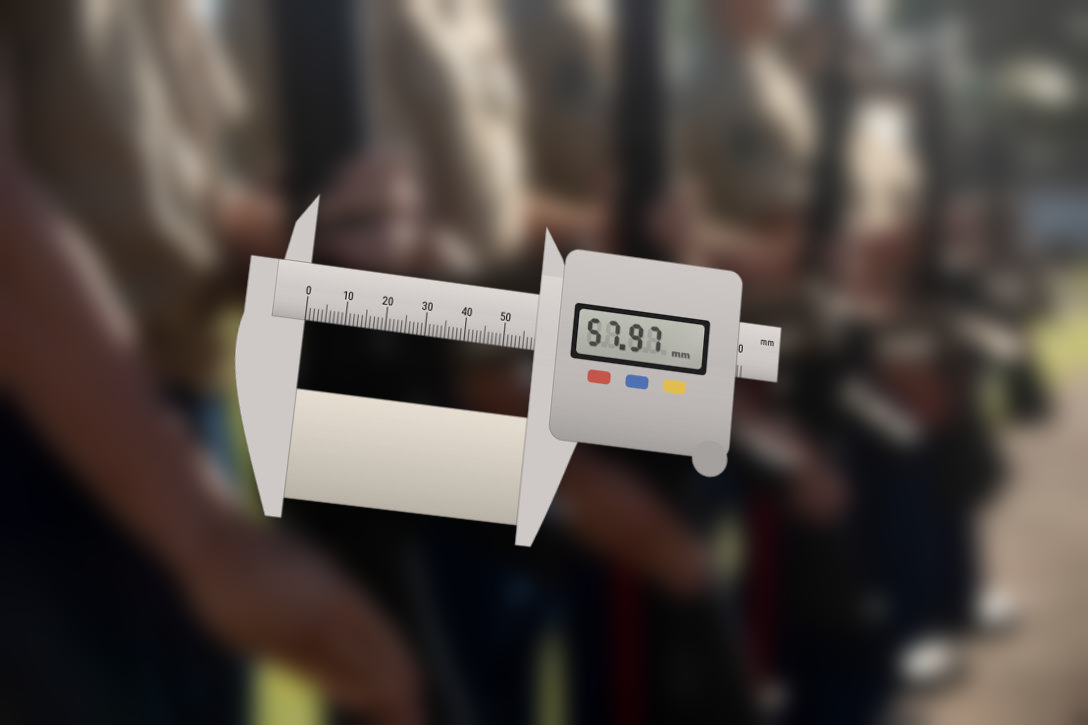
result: 57.97 mm
